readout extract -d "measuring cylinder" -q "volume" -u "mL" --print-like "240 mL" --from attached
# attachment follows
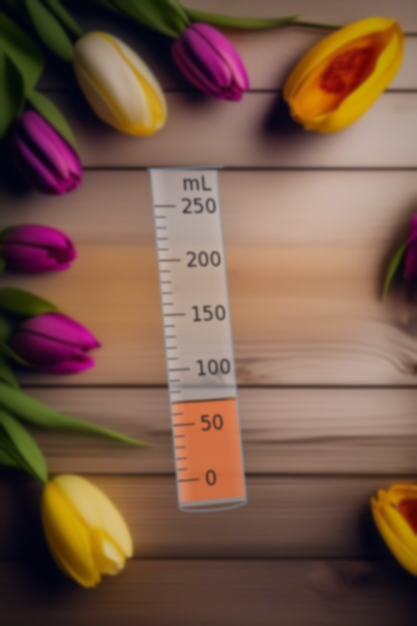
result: 70 mL
